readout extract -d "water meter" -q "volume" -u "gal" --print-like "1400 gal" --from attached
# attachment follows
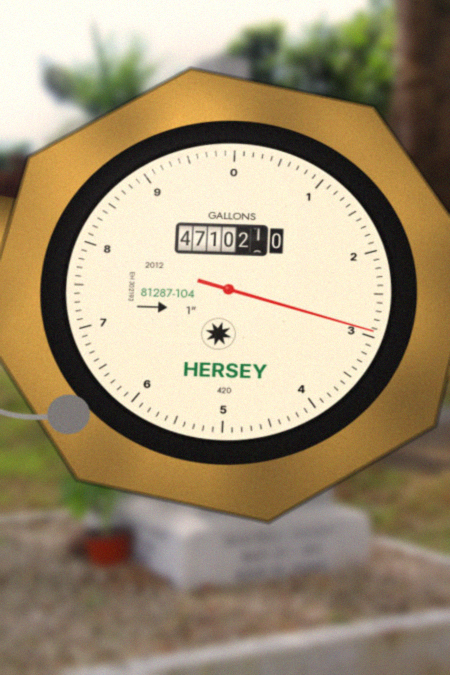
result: 4710212.9 gal
